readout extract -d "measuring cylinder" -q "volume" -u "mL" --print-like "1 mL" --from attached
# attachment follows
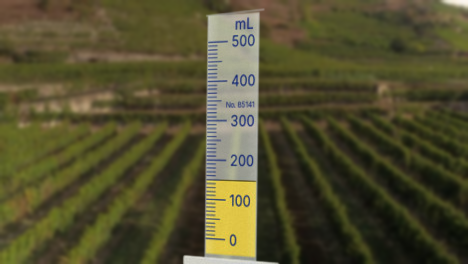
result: 150 mL
